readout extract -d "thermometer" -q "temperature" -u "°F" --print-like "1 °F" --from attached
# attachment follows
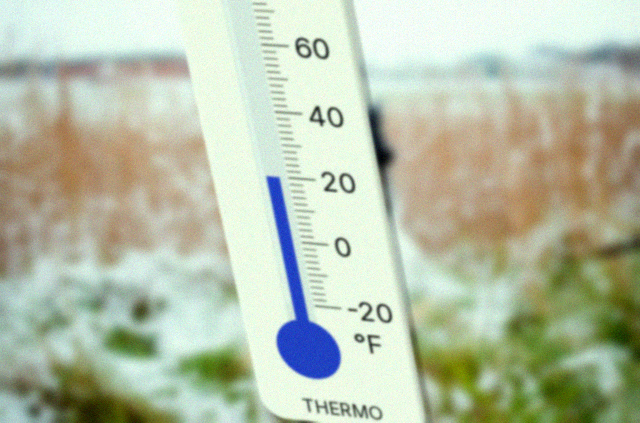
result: 20 °F
